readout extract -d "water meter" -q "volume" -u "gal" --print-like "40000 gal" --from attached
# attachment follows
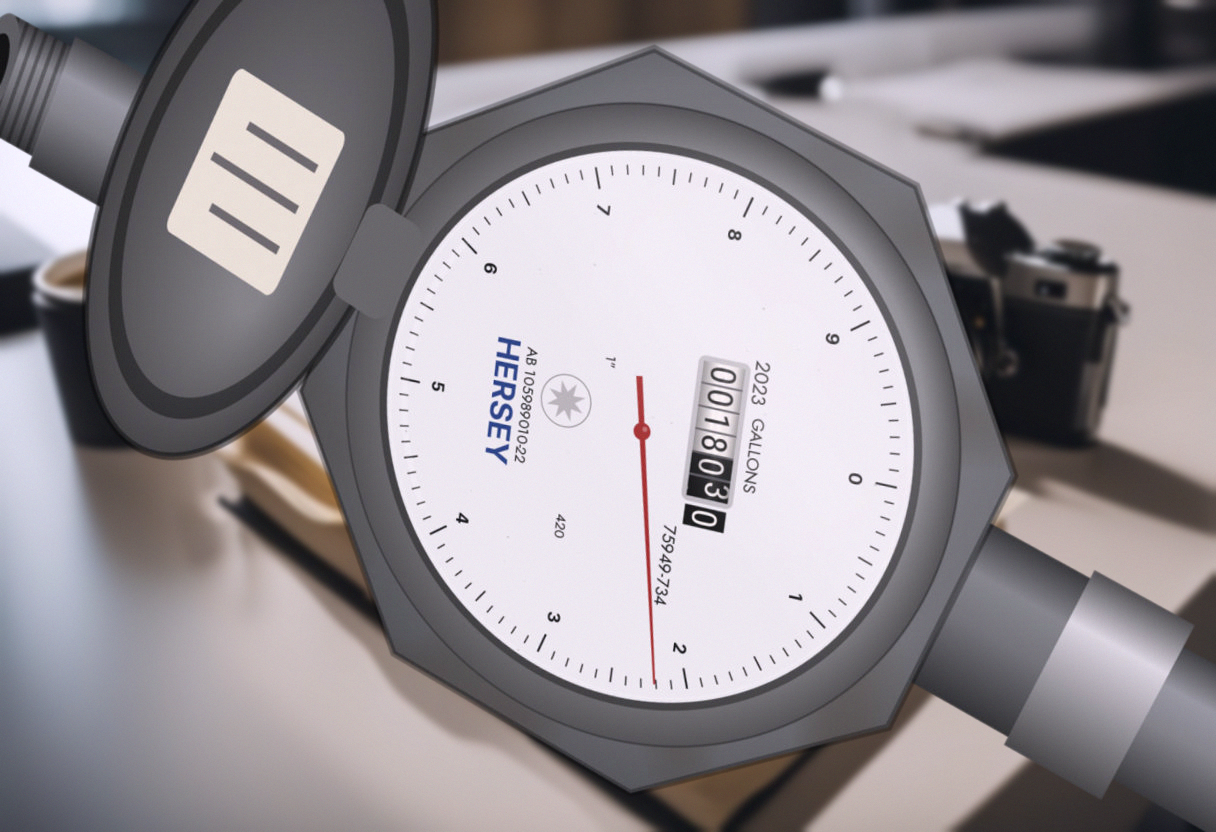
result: 18032.2 gal
